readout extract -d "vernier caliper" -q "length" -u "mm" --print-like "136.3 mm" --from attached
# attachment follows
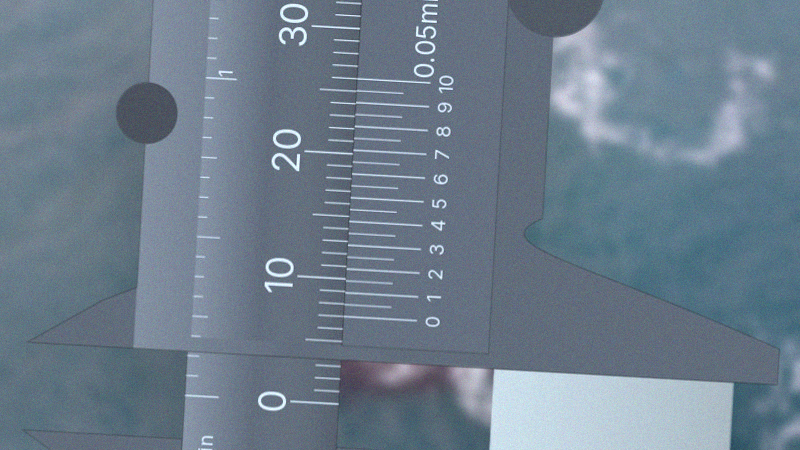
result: 7.0 mm
